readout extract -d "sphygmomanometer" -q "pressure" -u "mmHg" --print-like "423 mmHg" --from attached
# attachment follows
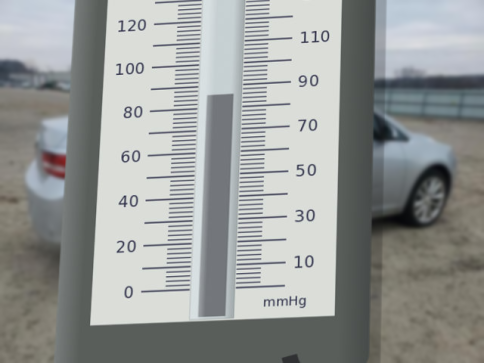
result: 86 mmHg
